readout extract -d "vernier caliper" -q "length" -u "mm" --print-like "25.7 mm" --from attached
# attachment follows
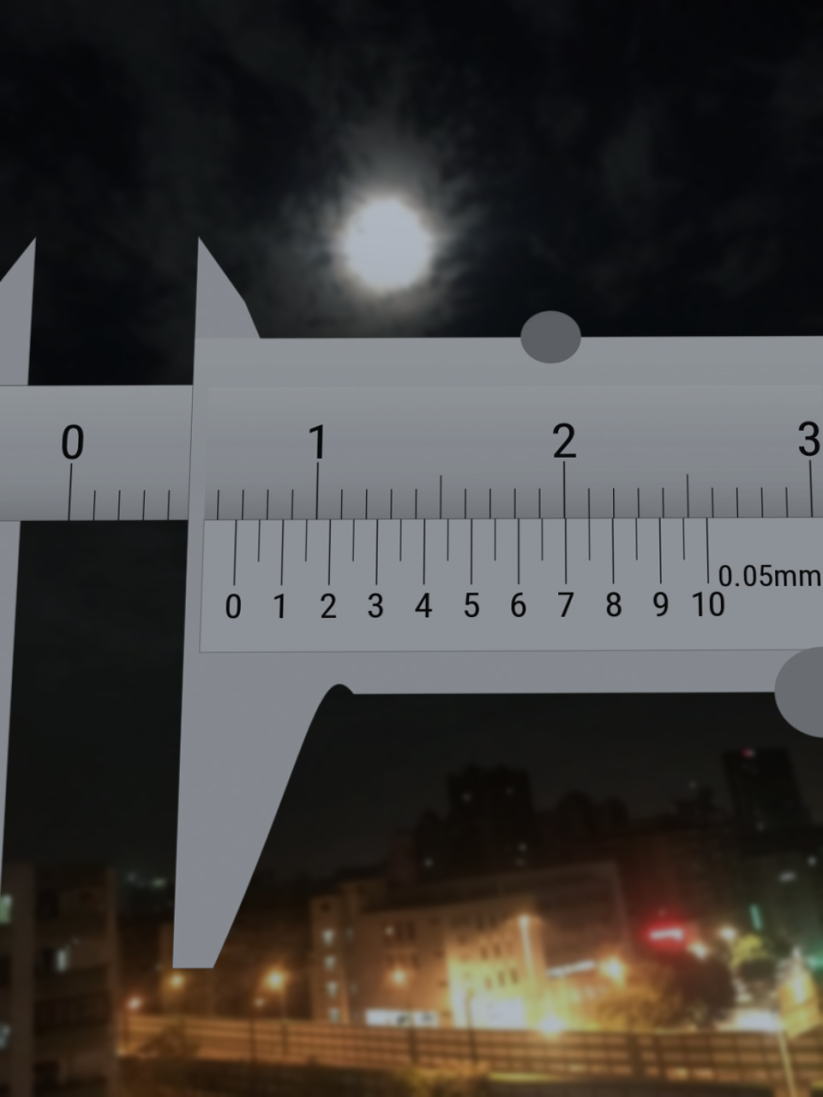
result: 6.75 mm
